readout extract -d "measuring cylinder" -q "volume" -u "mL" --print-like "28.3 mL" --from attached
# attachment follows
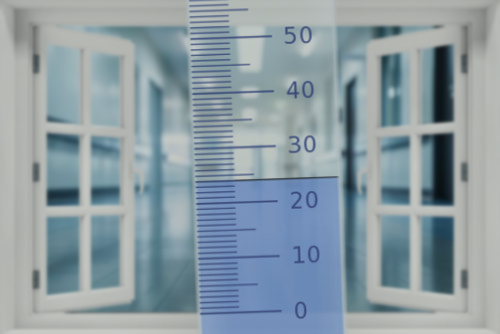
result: 24 mL
